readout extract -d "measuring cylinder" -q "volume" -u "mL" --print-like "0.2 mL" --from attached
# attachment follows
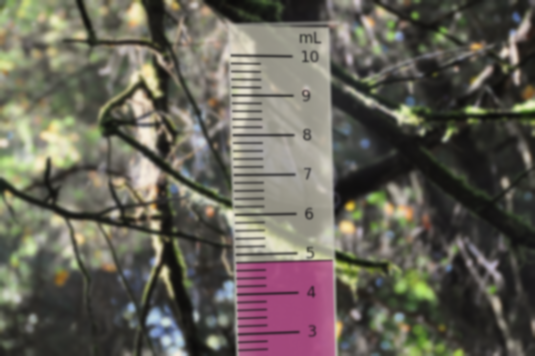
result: 4.8 mL
